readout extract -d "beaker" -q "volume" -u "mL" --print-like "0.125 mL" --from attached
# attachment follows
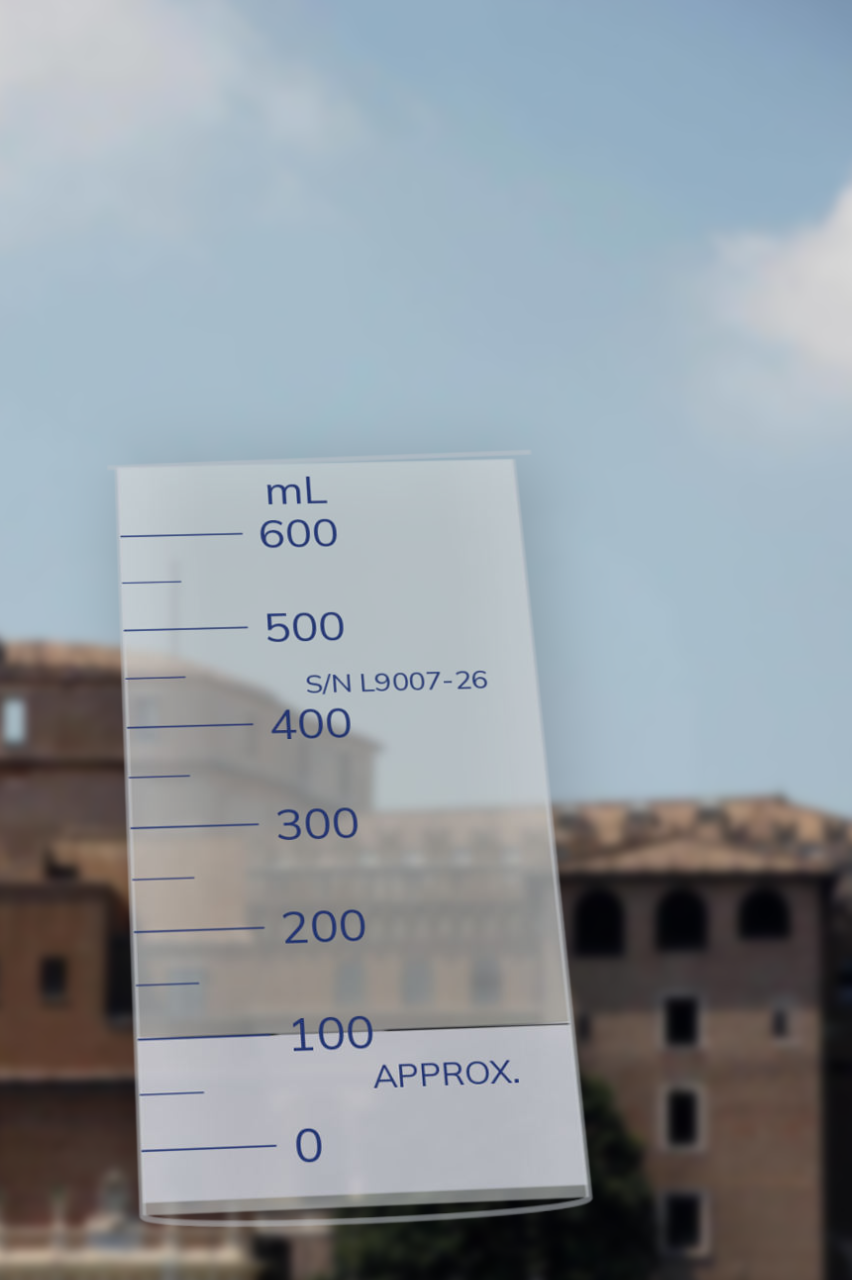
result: 100 mL
